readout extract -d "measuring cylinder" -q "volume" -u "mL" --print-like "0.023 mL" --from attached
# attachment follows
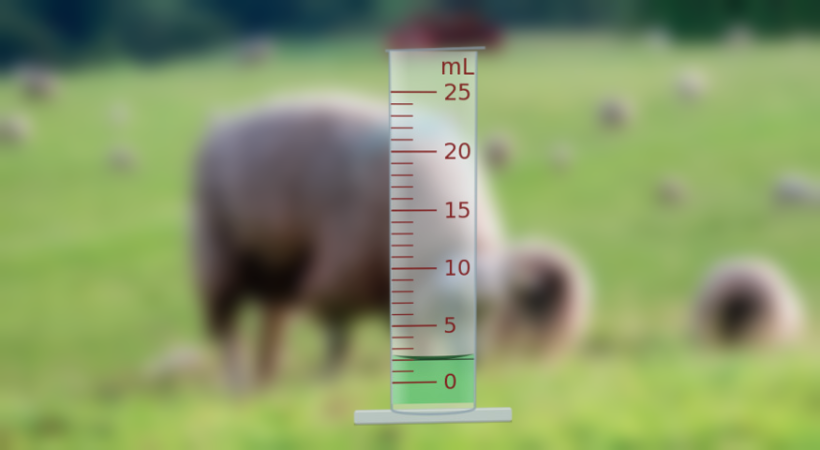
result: 2 mL
